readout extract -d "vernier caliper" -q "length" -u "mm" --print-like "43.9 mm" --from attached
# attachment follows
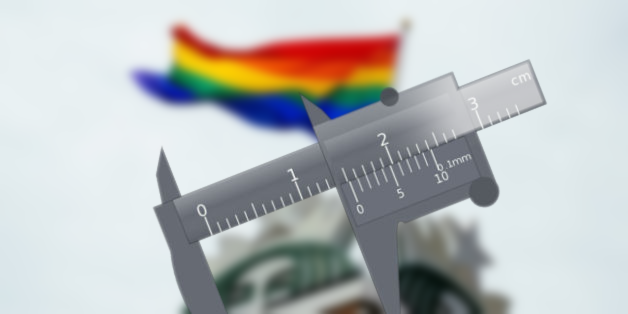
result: 15.2 mm
